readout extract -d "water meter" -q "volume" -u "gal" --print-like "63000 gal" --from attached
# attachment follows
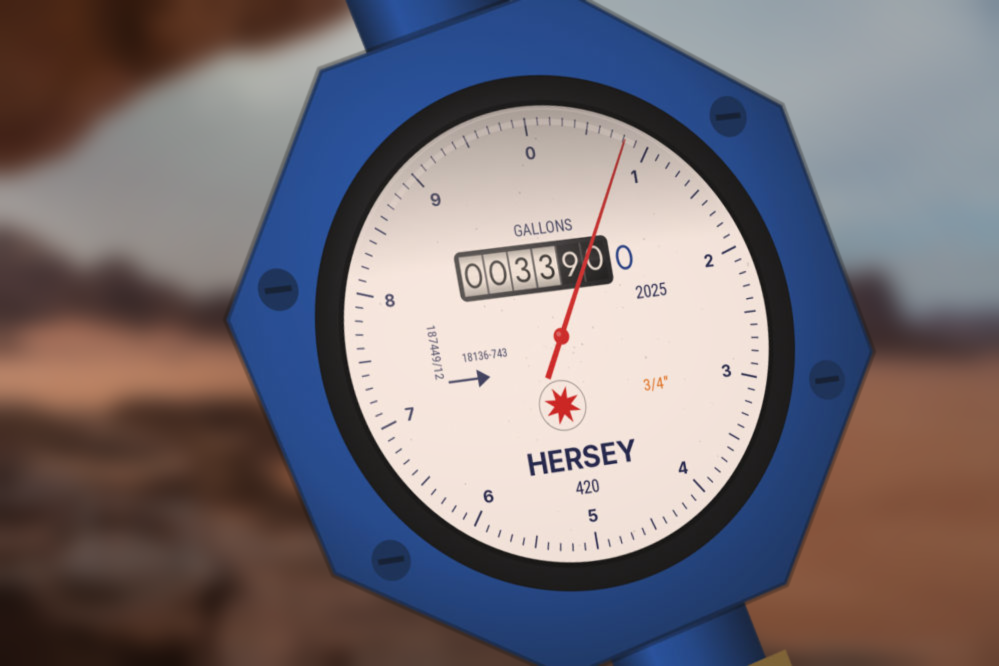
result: 33900.8 gal
